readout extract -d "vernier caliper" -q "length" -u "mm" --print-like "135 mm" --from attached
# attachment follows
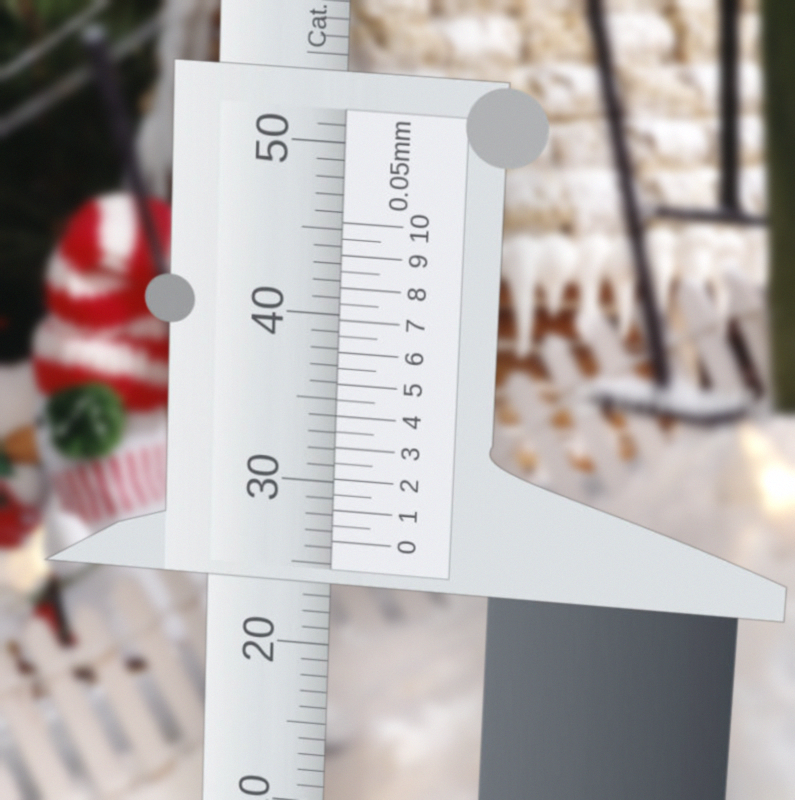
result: 26.4 mm
